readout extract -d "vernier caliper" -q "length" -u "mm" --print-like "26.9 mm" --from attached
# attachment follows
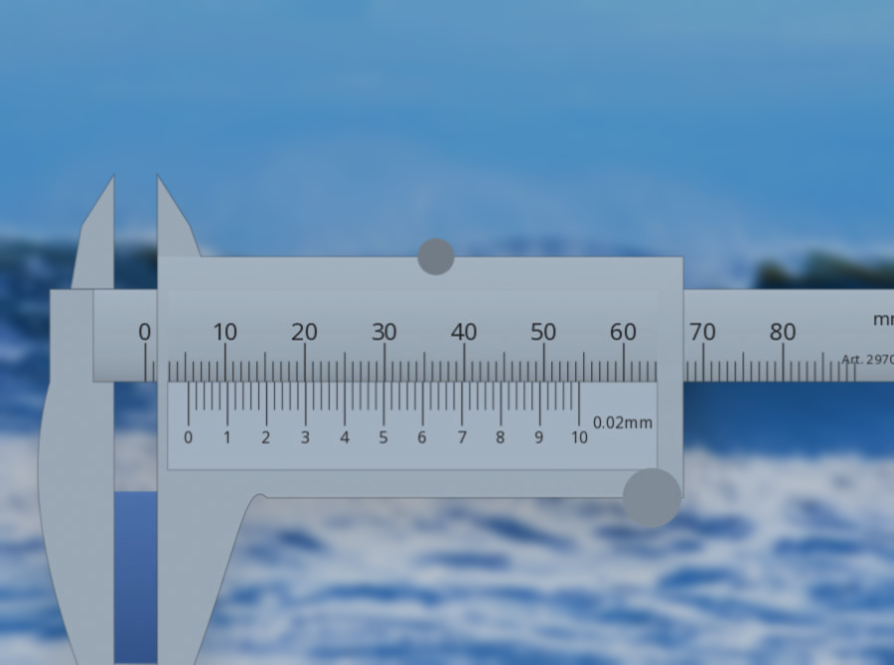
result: 5.4 mm
